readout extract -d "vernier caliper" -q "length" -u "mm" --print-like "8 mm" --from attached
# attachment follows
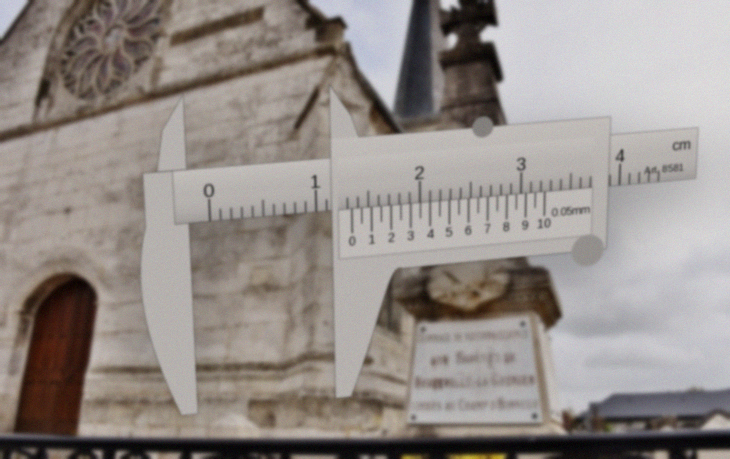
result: 13.4 mm
